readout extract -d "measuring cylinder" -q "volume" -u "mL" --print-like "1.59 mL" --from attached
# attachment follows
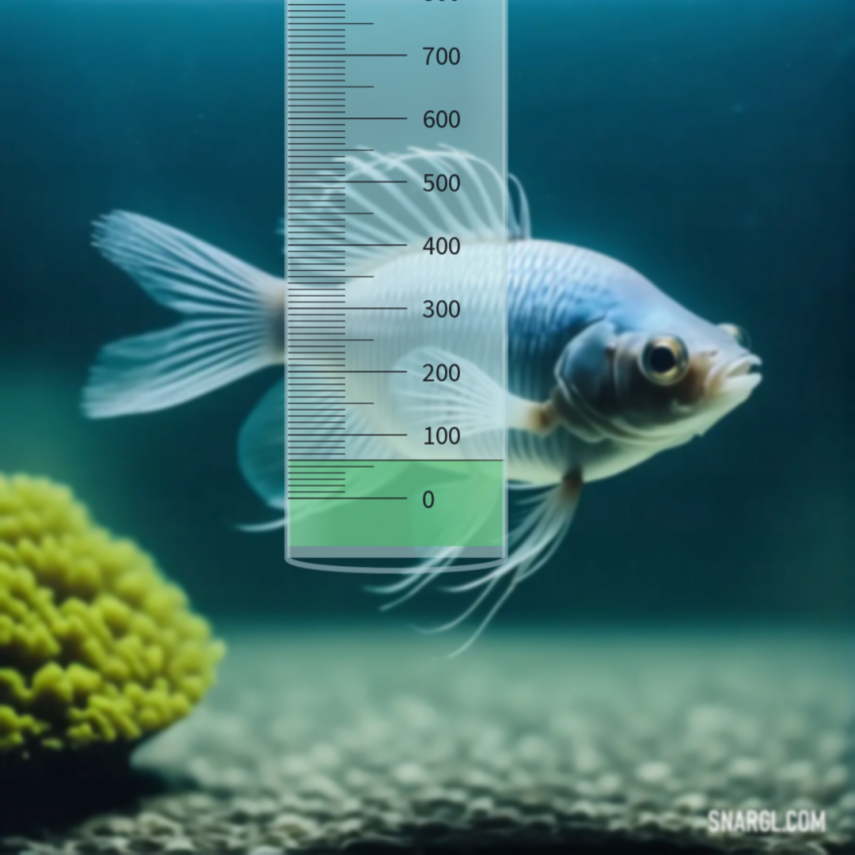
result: 60 mL
